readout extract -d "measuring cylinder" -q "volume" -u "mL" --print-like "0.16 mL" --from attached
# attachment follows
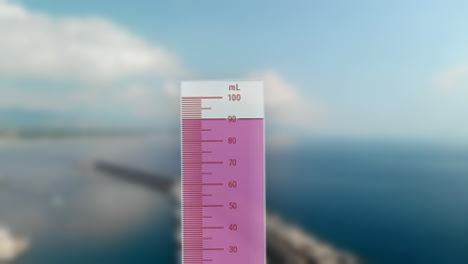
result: 90 mL
